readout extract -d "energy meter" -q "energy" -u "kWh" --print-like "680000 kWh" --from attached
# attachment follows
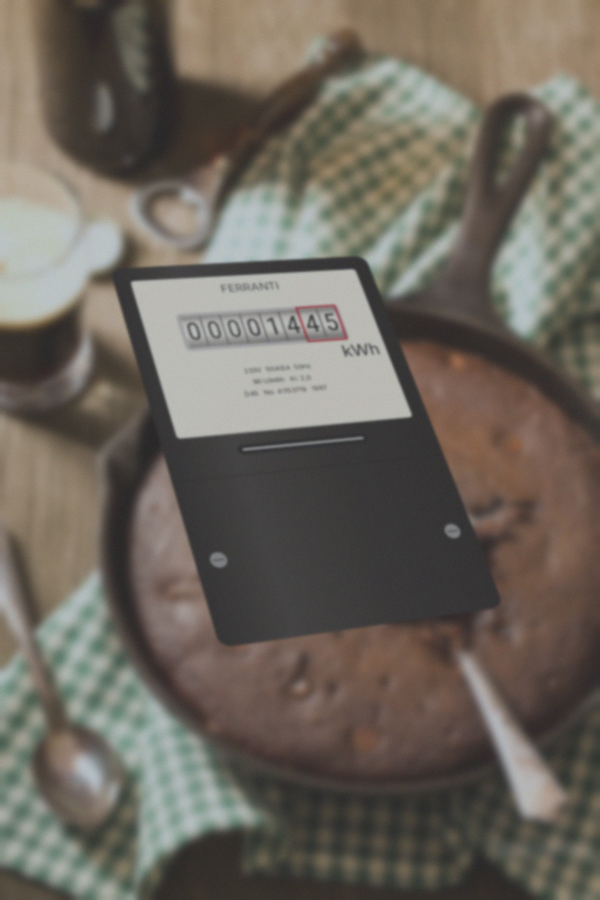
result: 14.45 kWh
